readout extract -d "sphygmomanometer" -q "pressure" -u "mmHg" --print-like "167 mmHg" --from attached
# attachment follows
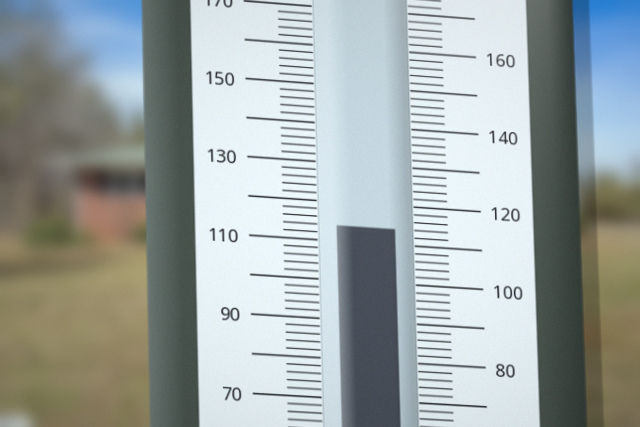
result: 114 mmHg
